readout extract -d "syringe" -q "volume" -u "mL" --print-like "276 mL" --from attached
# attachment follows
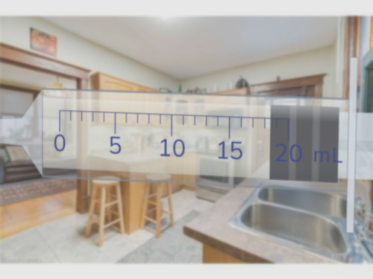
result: 18.5 mL
